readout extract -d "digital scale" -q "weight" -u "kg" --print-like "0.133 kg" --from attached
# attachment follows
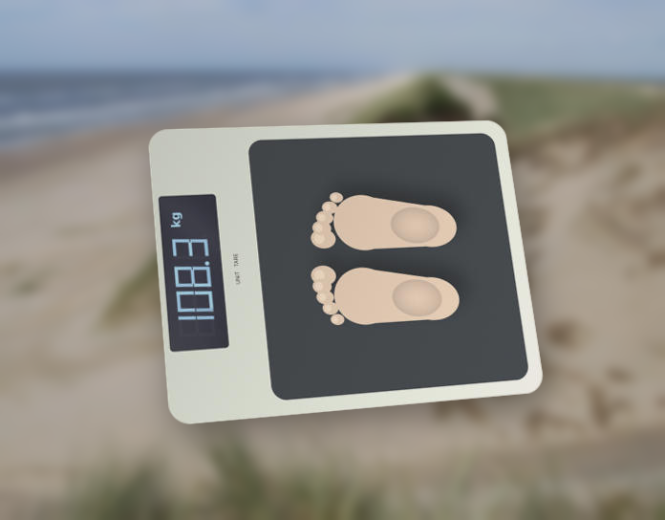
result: 108.3 kg
